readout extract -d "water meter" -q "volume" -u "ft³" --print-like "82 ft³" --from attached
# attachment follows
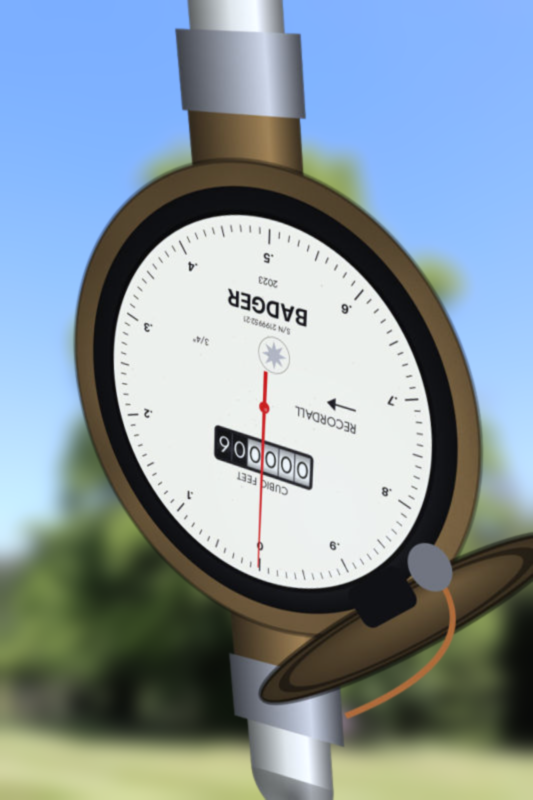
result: 6.00 ft³
